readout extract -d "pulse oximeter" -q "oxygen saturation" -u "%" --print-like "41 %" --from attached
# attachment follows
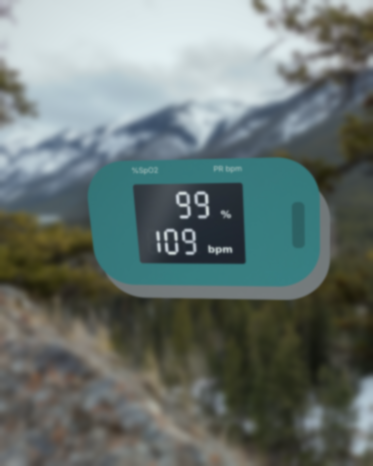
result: 99 %
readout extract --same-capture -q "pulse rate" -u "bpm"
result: 109 bpm
